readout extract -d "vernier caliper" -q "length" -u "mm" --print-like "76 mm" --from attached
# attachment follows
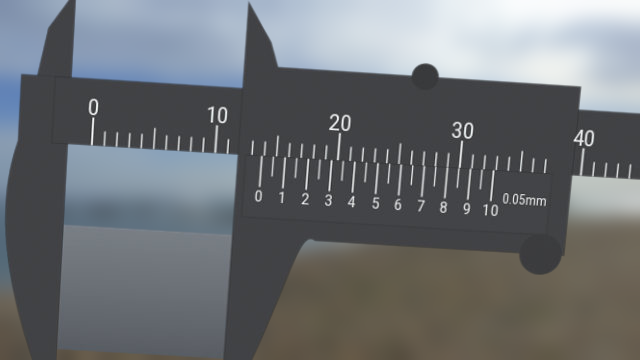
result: 13.8 mm
